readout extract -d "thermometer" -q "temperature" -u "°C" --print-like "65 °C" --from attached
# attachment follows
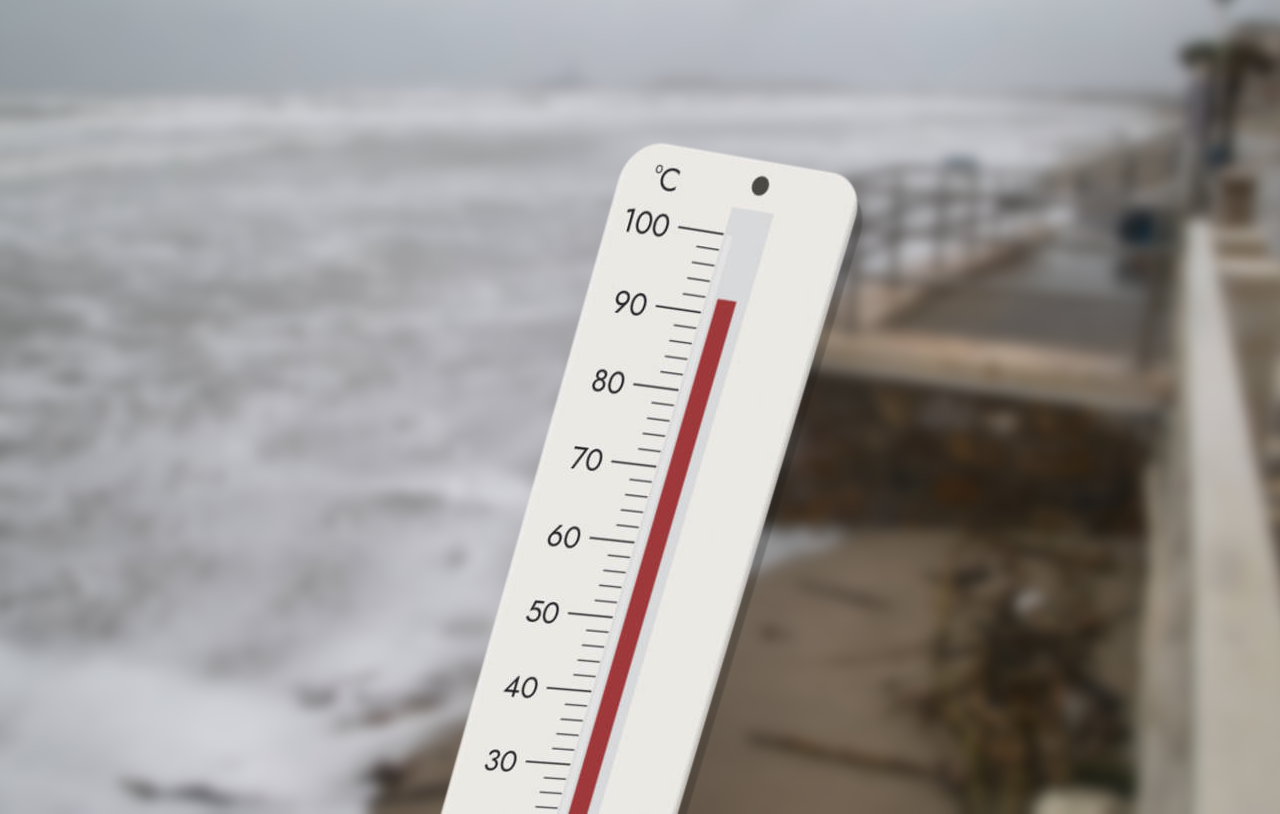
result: 92 °C
